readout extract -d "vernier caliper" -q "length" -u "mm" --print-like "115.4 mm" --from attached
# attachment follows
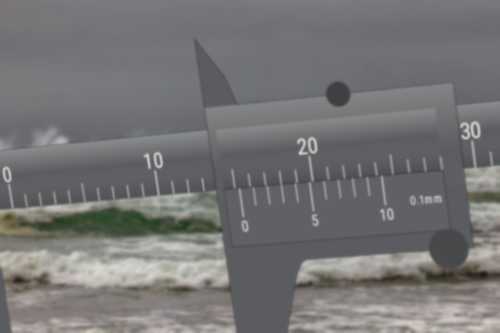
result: 15.3 mm
